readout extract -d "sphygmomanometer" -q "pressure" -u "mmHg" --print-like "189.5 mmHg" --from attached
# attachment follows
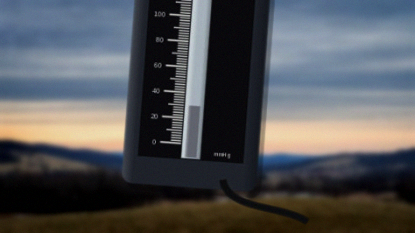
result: 30 mmHg
